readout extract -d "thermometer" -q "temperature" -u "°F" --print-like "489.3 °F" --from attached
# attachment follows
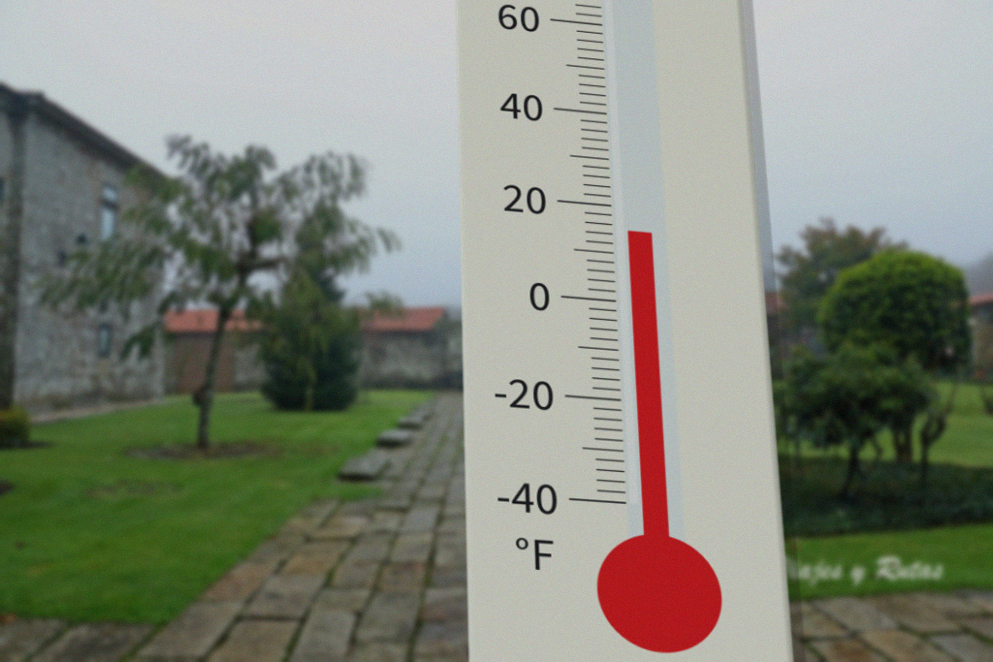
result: 15 °F
